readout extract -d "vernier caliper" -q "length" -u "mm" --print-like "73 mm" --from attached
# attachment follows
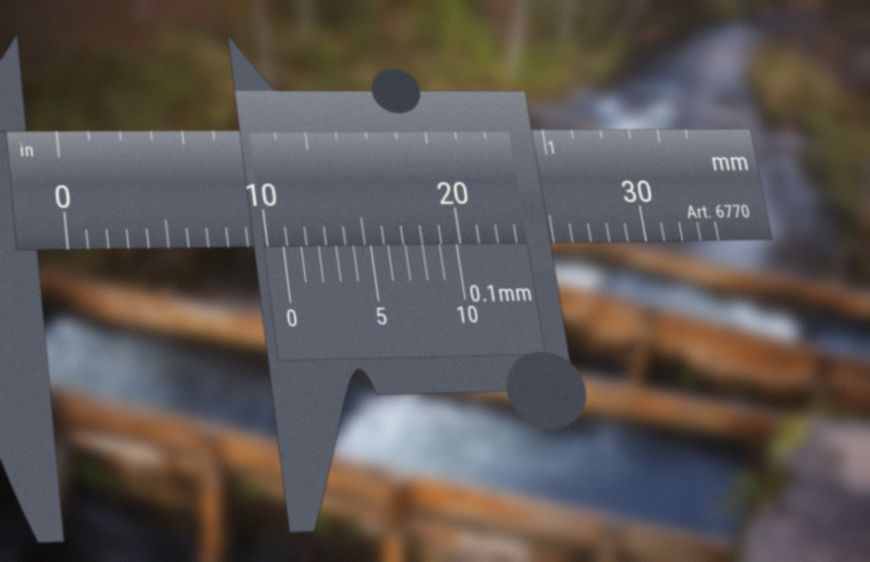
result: 10.8 mm
